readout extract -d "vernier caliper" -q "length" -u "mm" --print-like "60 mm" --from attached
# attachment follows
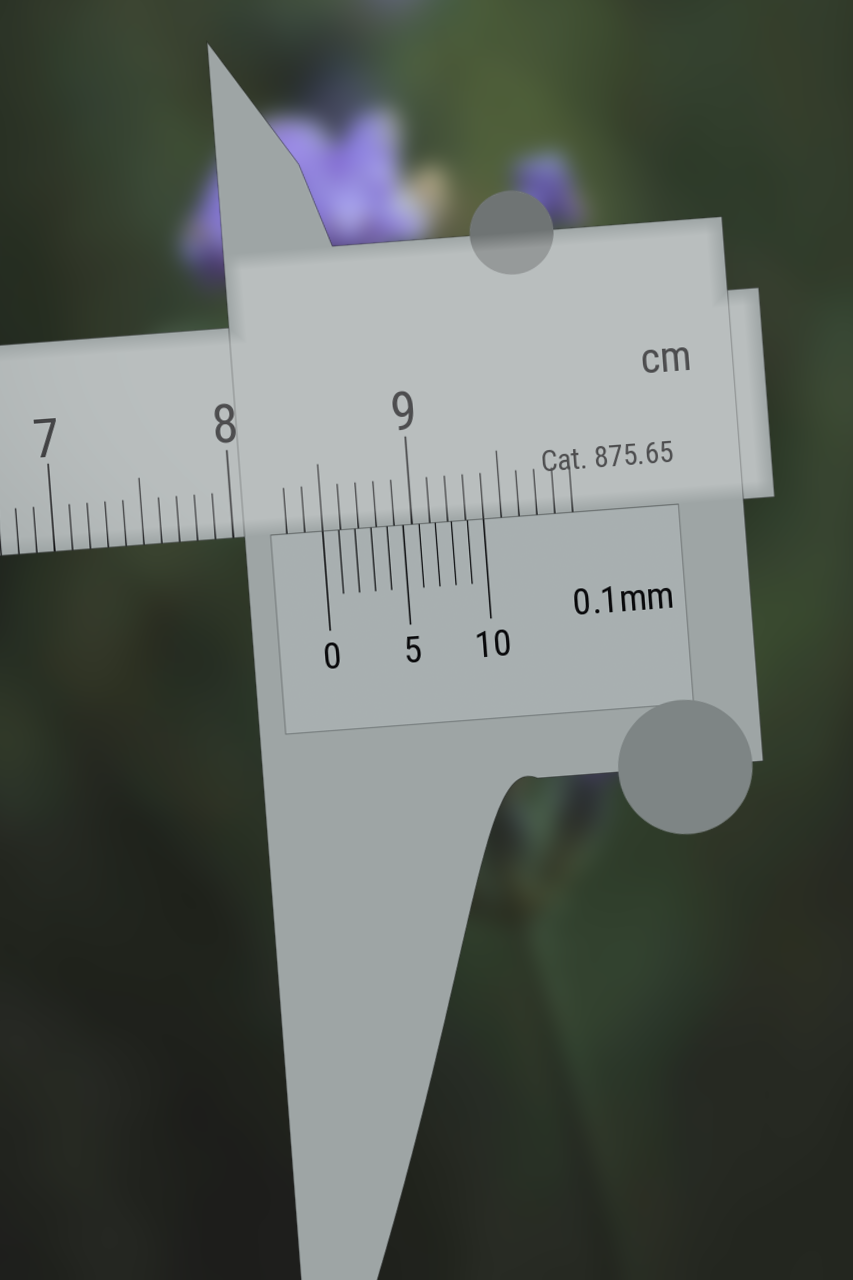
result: 85.0 mm
